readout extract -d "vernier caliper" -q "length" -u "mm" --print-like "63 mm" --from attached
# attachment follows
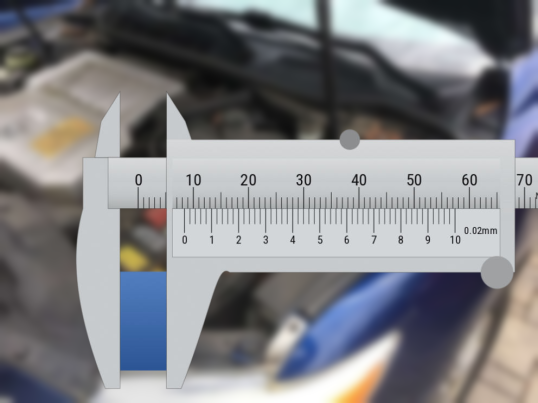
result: 8.4 mm
